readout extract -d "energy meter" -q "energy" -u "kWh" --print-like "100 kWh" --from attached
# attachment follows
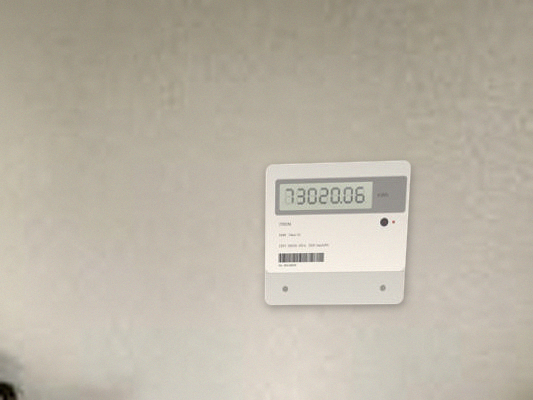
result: 73020.06 kWh
